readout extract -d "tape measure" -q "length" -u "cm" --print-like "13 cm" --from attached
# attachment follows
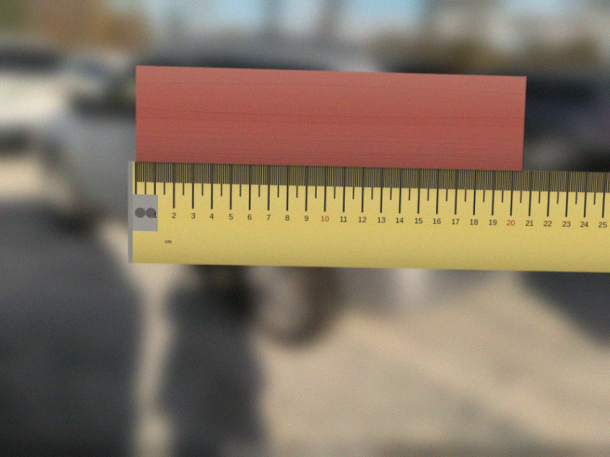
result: 20.5 cm
